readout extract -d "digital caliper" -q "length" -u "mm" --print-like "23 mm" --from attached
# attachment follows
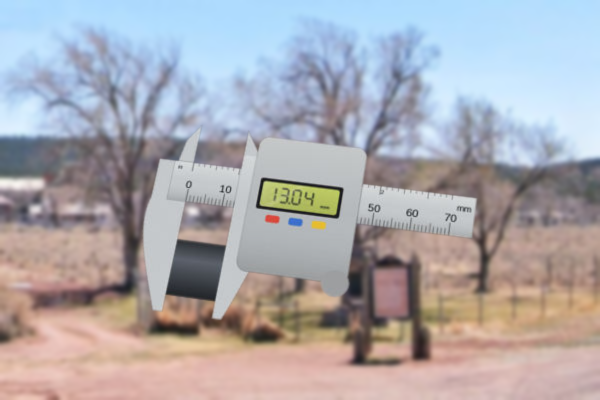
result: 13.04 mm
